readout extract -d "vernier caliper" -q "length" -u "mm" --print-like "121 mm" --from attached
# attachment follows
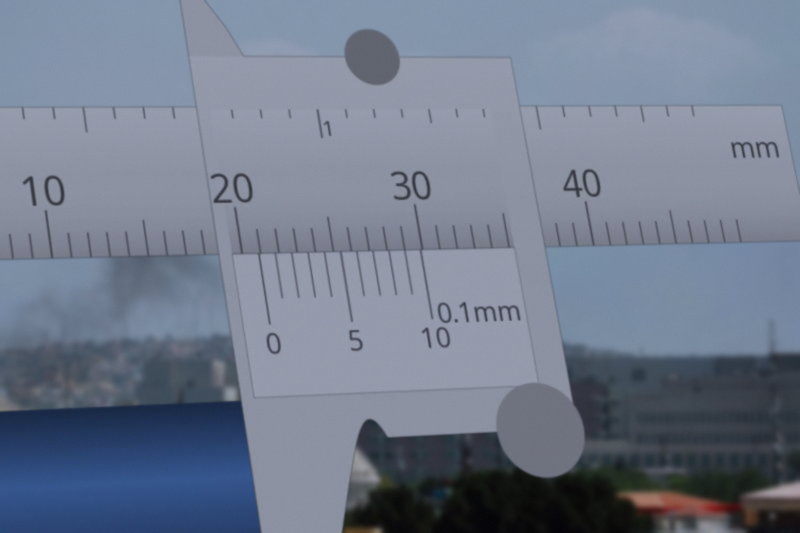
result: 20.9 mm
